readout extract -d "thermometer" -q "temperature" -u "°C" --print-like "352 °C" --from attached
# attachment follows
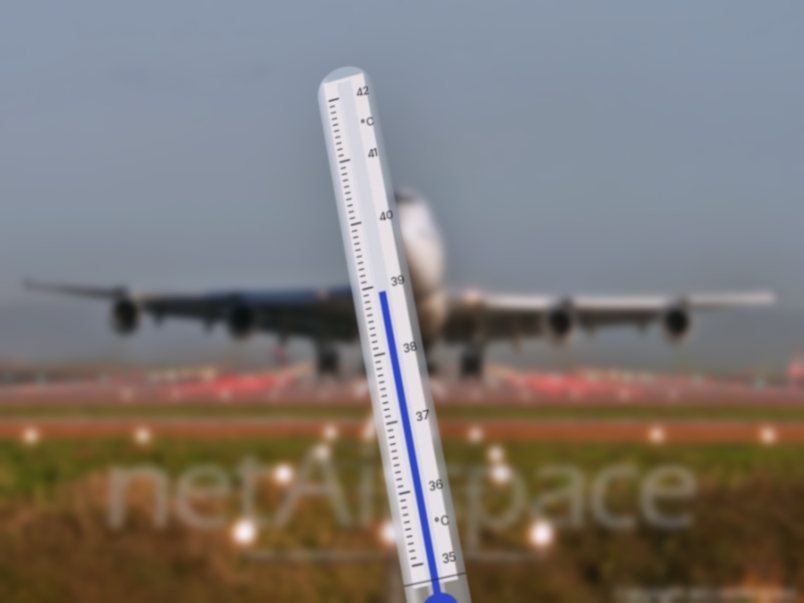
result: 38.9 °C
